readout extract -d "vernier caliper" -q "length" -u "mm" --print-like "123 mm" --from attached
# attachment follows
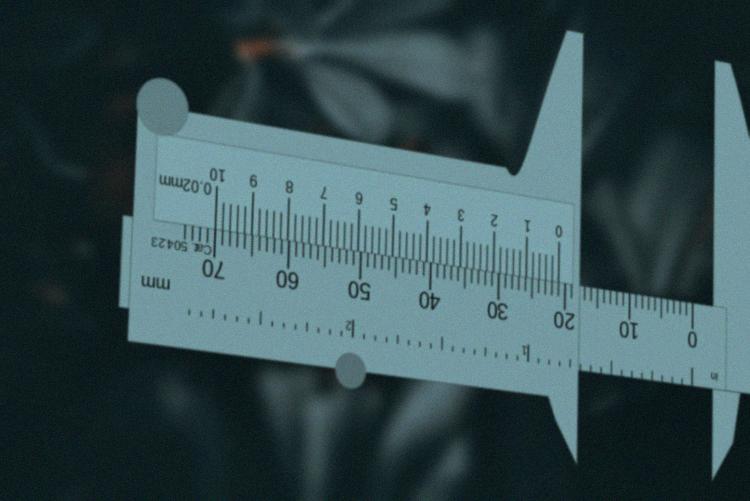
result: 21.0 mm
